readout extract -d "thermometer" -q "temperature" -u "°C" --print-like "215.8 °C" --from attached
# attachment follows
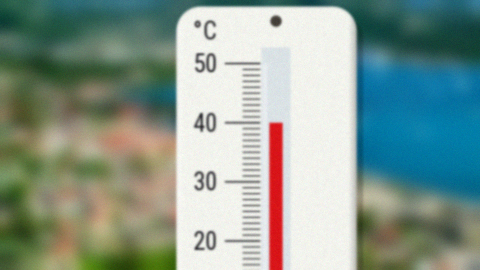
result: 40 °C
